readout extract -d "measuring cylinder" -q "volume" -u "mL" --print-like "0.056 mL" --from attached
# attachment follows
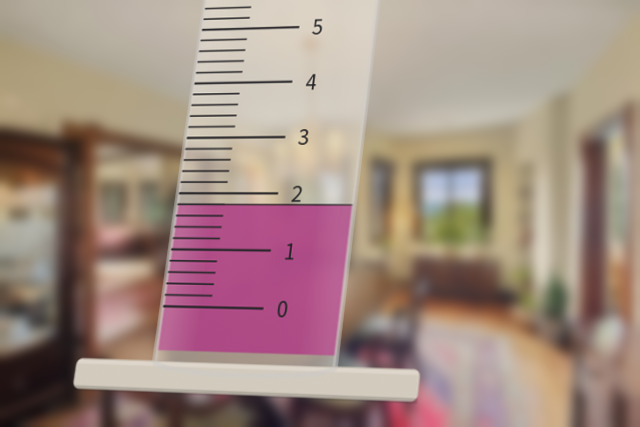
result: 1.8 mL
